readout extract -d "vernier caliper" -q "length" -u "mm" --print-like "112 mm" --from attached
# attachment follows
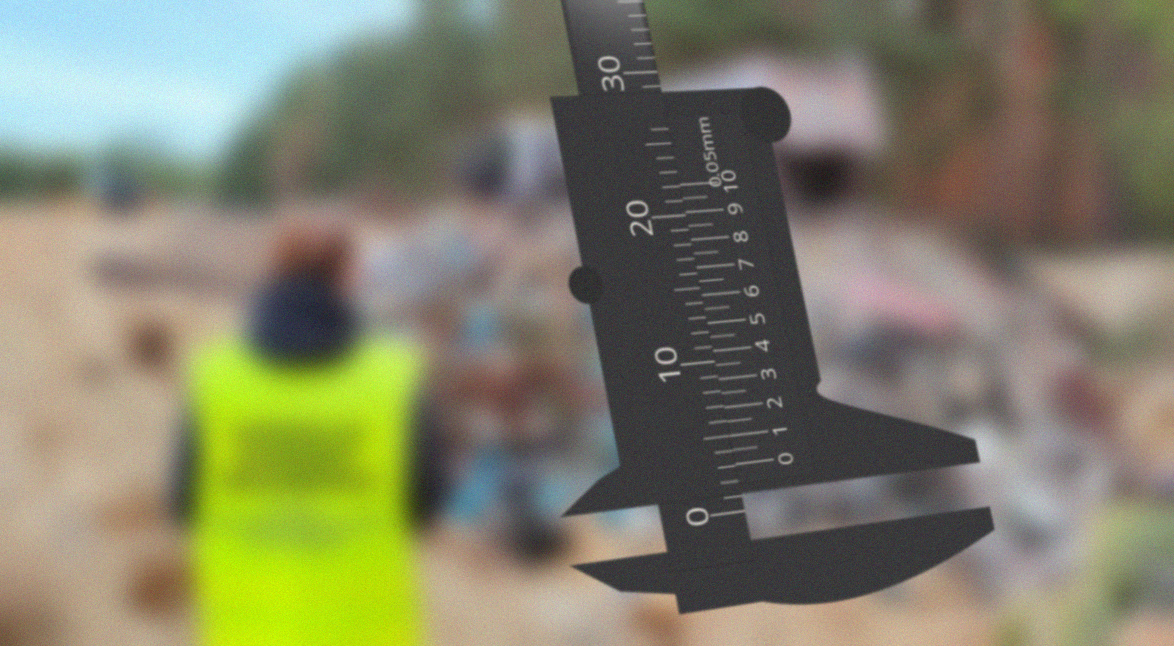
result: 3.1 mm
